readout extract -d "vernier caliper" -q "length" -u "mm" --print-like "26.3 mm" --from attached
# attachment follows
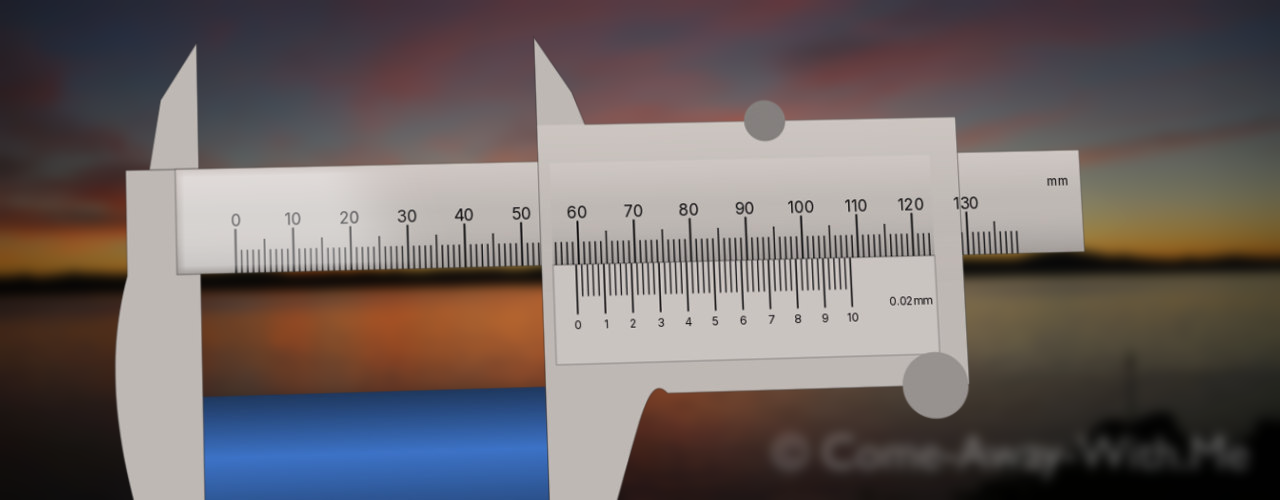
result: 59.5 mm
